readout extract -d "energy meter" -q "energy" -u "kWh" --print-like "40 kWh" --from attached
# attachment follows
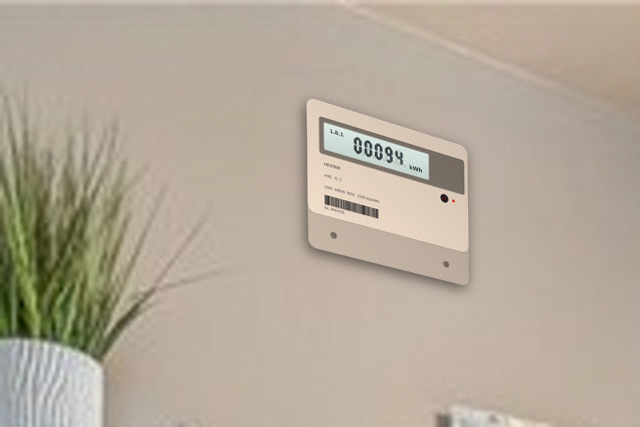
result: 94 kWh
